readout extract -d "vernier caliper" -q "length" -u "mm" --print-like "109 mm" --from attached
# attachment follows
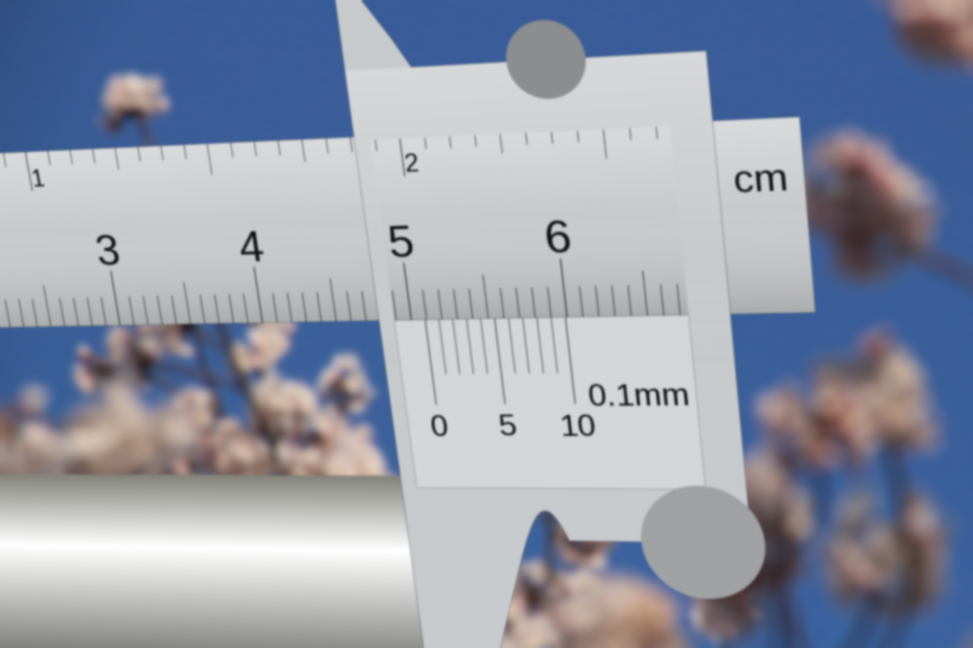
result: 50.9 mm
